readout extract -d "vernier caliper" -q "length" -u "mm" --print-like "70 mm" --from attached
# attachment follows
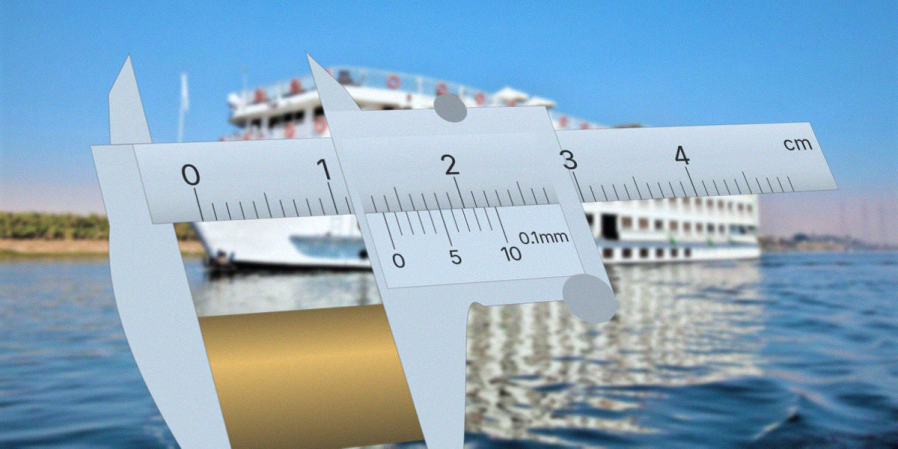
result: 13.5 mm
